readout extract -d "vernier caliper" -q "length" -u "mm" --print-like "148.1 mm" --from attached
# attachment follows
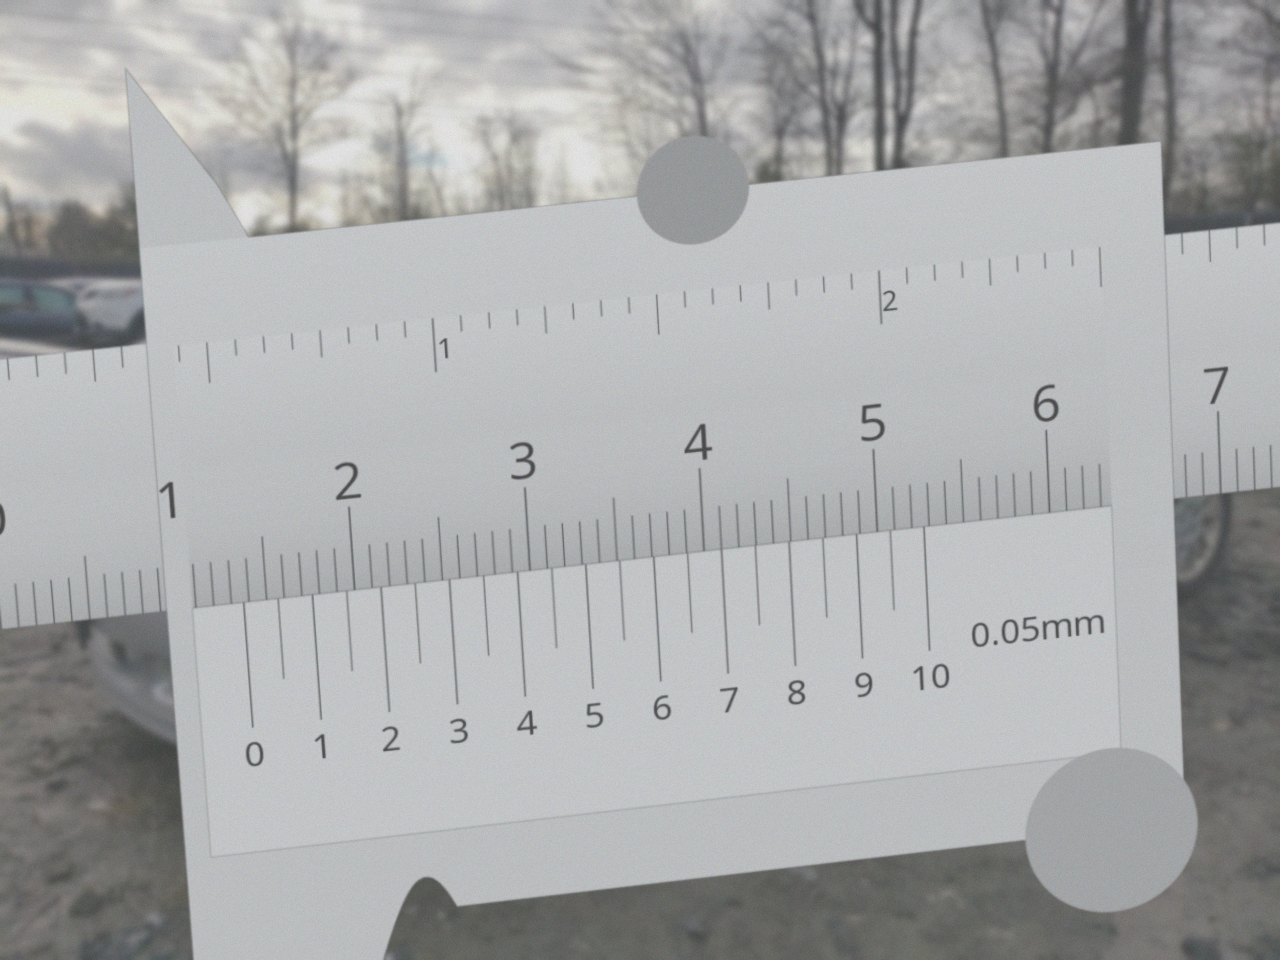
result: 13.7 mm
